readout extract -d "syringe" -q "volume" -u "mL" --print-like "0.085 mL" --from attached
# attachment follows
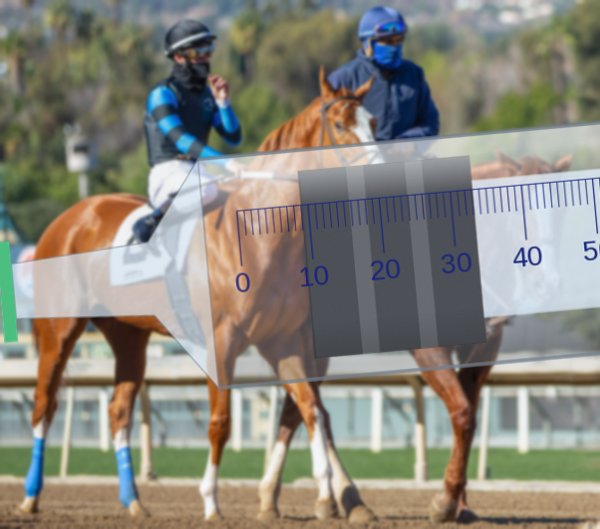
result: 9 mL
